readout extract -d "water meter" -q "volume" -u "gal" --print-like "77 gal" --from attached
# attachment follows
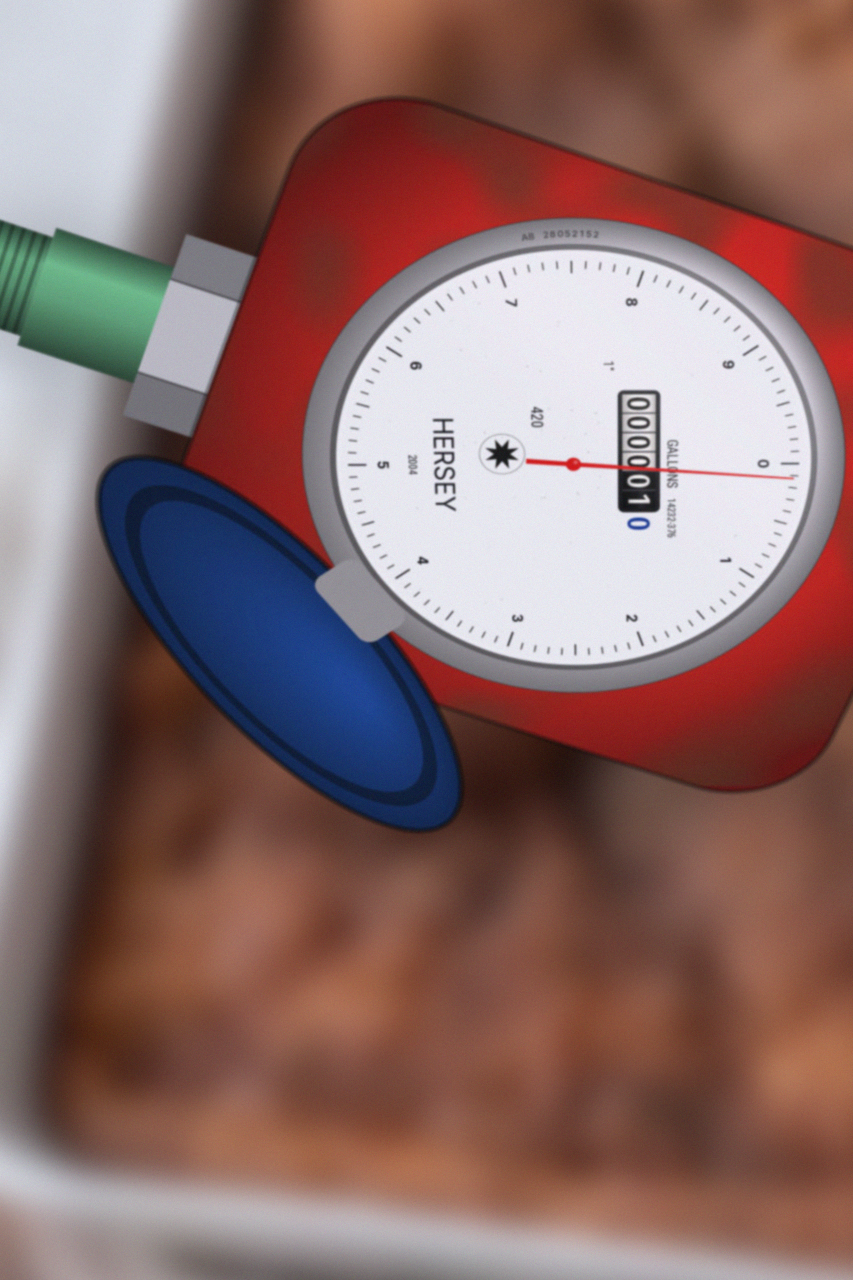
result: 10.1 gal
